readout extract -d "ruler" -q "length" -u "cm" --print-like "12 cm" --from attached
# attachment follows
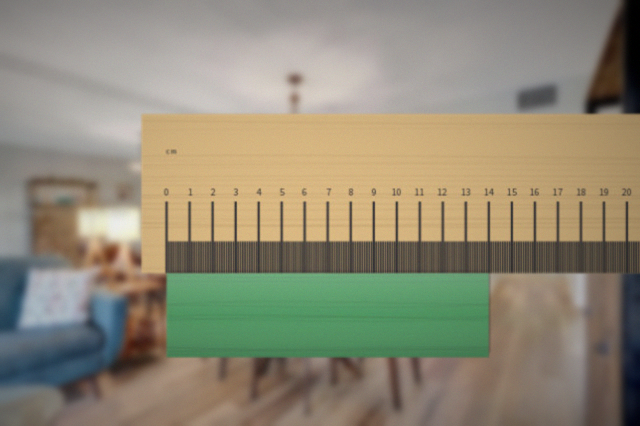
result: 14 cm
